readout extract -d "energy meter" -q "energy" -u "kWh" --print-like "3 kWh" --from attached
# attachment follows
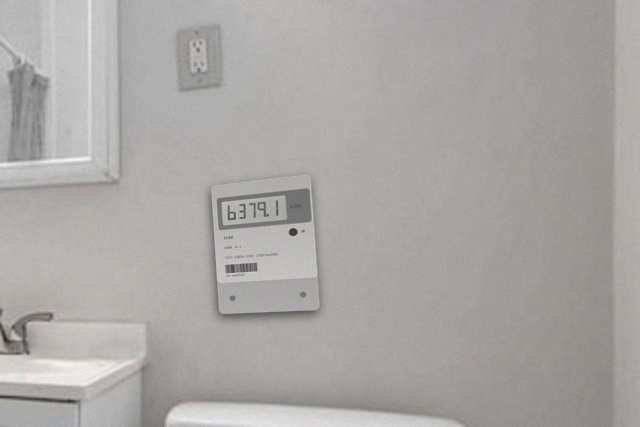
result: 6379.1 kWh
